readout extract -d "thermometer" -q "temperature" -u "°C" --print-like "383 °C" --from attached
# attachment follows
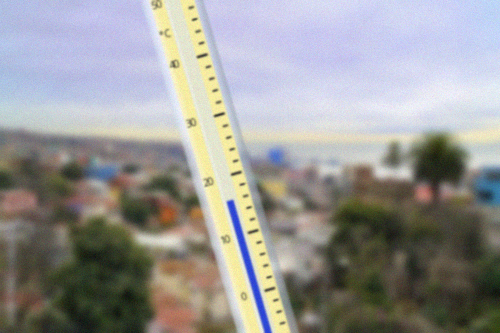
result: 16 °C
